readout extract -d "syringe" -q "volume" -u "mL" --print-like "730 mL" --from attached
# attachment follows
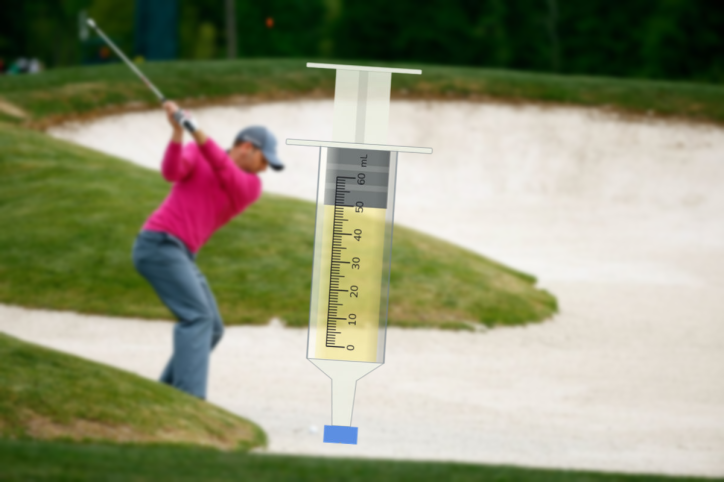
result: 50 mL
